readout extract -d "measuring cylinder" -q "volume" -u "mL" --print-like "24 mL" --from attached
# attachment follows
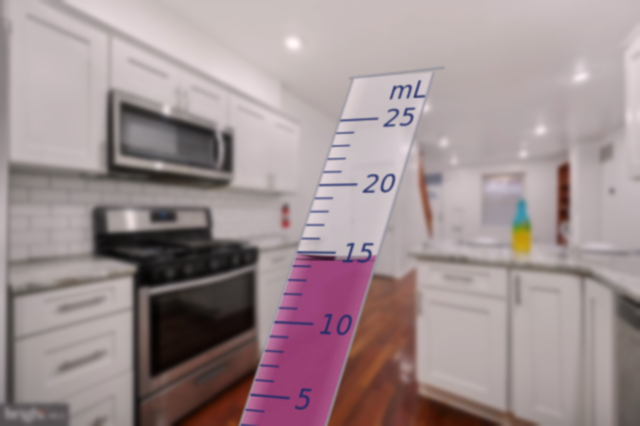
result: 14.5 mL
